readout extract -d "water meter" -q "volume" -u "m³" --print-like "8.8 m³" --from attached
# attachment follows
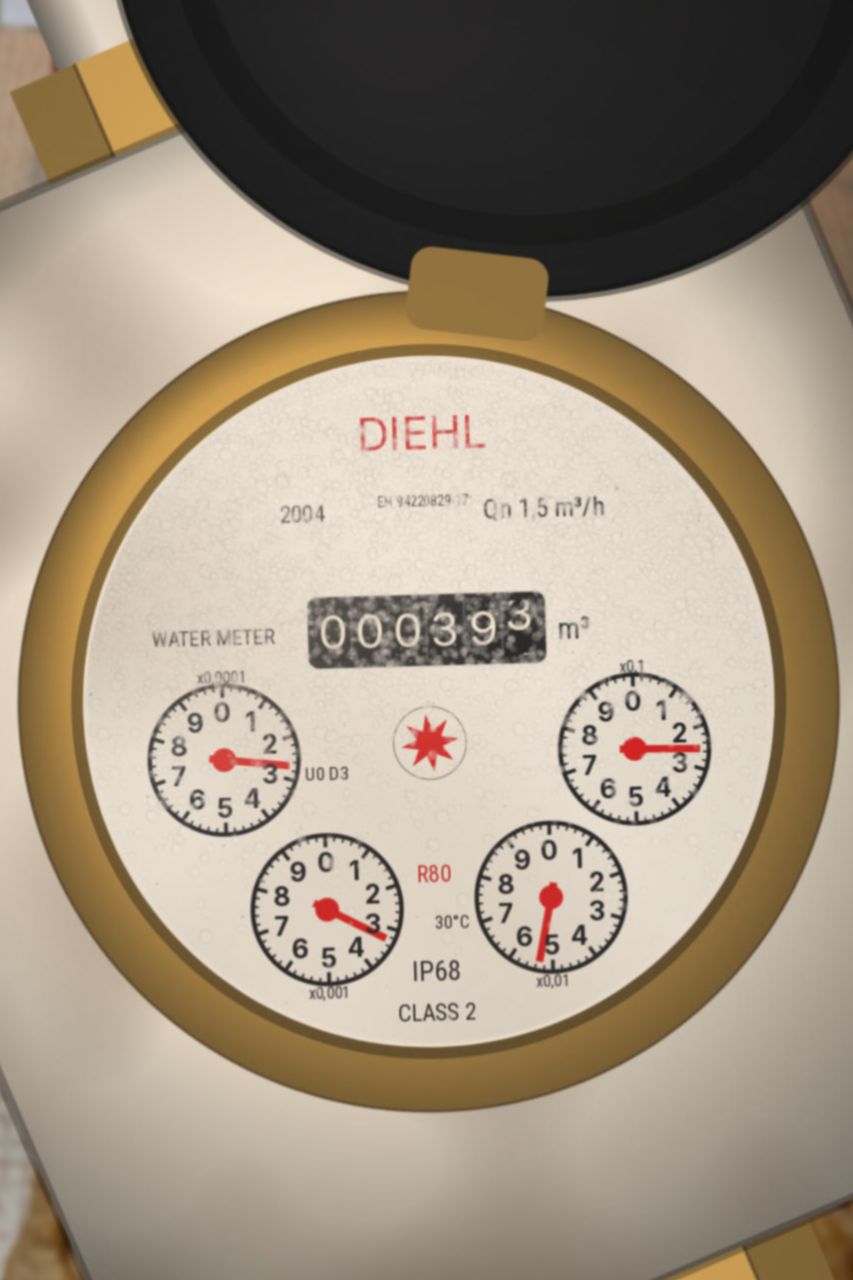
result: 393.2532 m³
